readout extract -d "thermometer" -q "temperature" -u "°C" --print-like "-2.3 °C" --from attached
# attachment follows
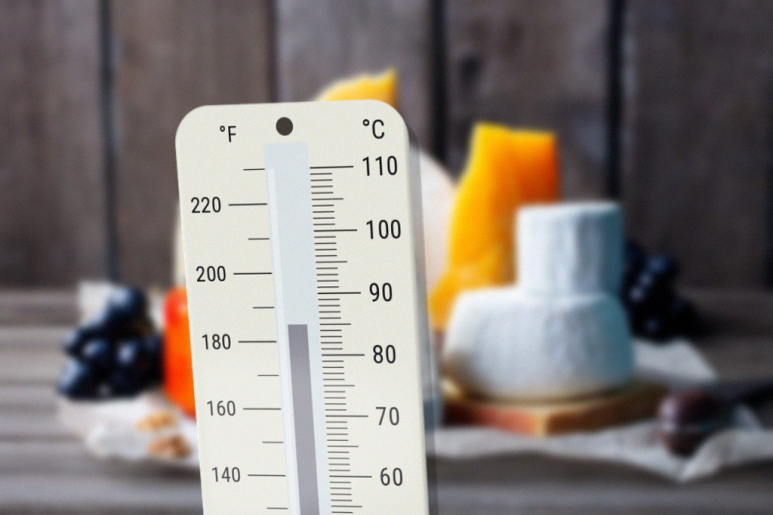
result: 85 °C
